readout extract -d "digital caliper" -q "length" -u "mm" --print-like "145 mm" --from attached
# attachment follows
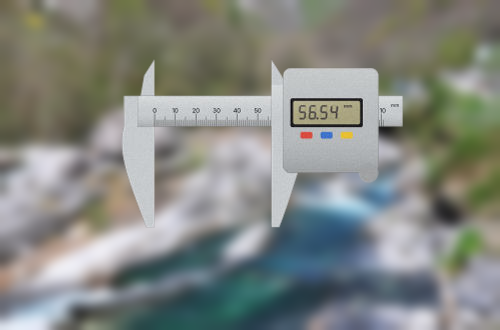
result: 56.54 mm
